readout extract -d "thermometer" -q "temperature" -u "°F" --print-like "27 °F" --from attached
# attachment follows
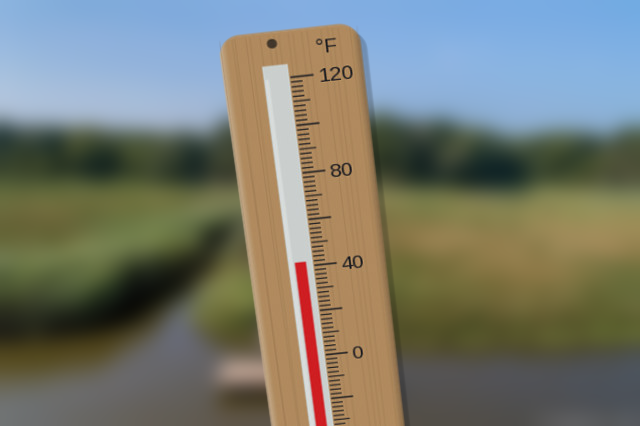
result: 42 °F
